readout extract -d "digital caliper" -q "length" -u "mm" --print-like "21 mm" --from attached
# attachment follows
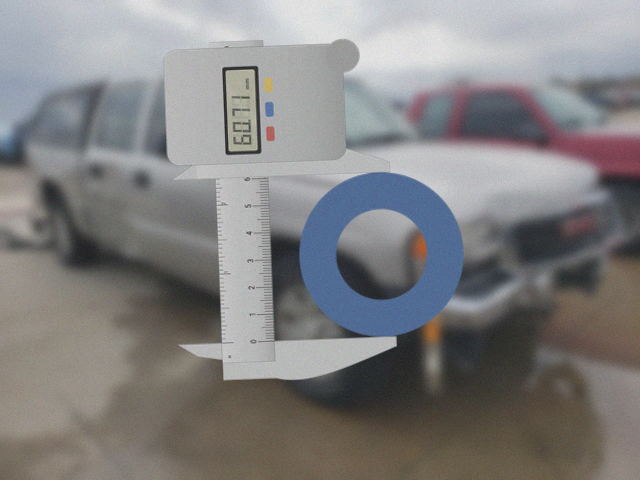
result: 60.71 mm
